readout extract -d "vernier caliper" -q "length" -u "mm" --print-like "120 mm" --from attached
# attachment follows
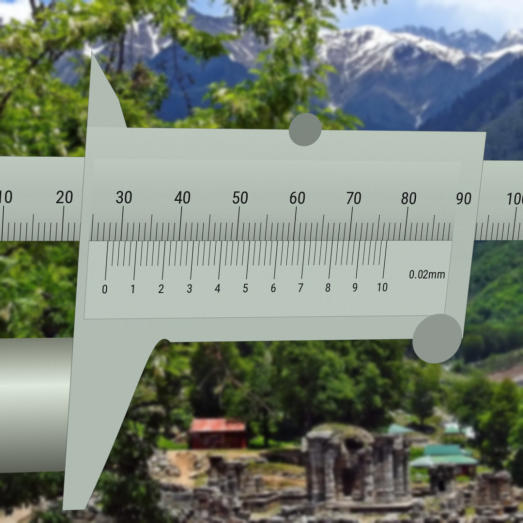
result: 27.8 mm
